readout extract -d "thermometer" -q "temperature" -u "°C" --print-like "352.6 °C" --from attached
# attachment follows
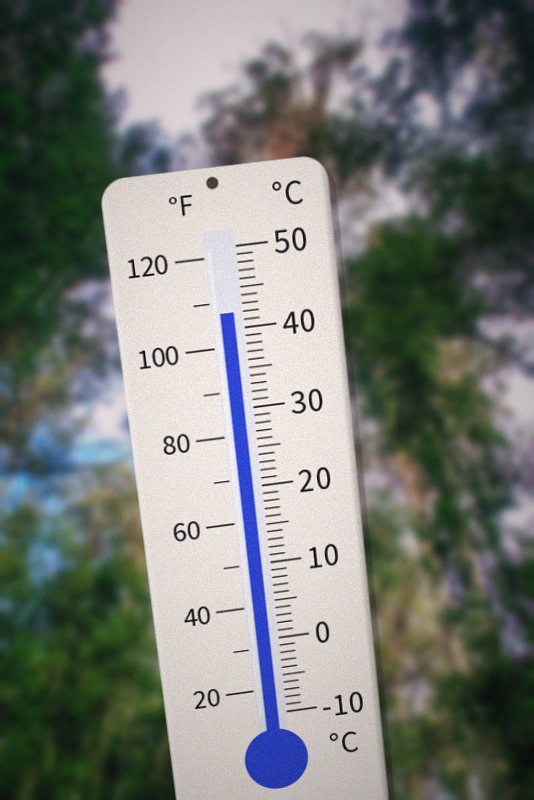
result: 42 °C
